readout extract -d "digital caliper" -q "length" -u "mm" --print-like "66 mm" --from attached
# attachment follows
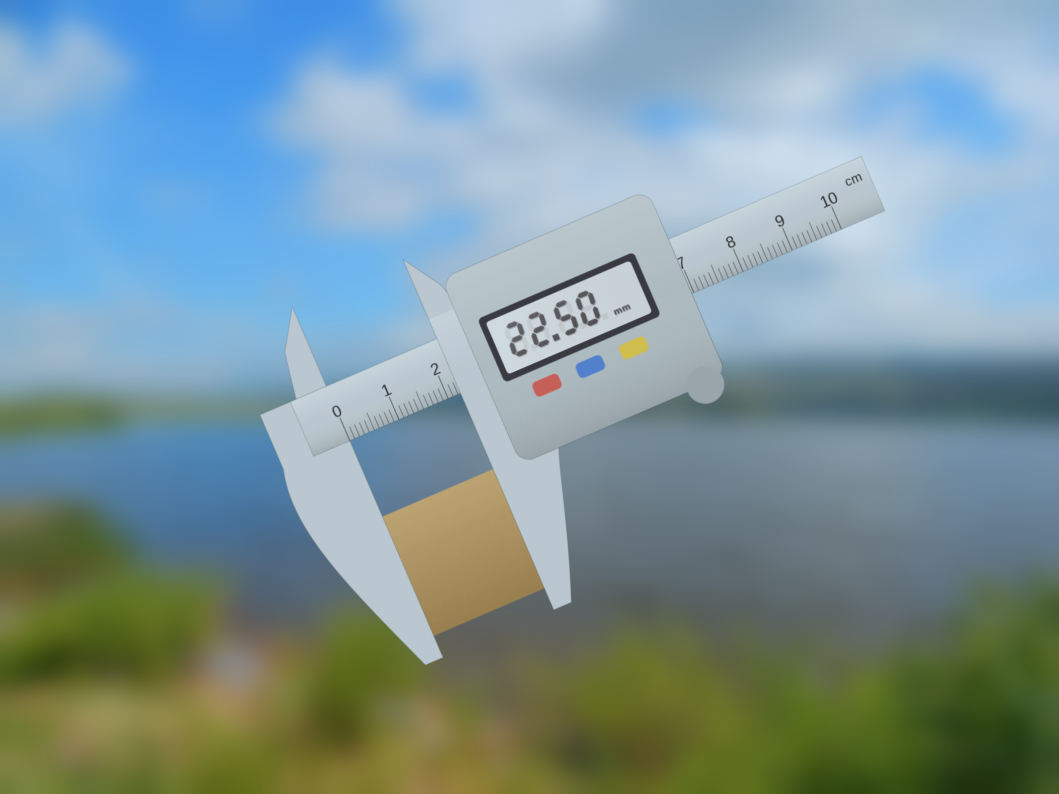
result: 22.50 mm
